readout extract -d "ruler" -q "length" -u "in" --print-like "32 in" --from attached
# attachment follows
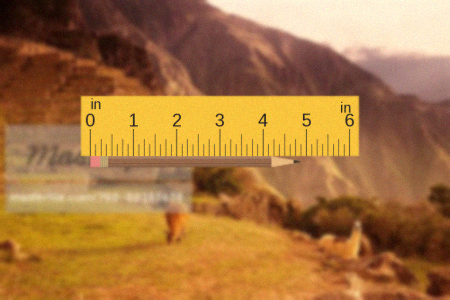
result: 4.875 in
